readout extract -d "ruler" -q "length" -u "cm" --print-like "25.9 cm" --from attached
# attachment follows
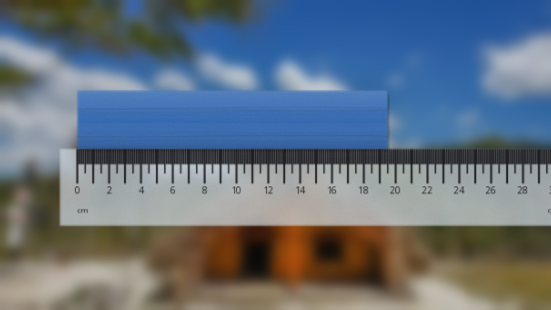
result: 19.5 cm
